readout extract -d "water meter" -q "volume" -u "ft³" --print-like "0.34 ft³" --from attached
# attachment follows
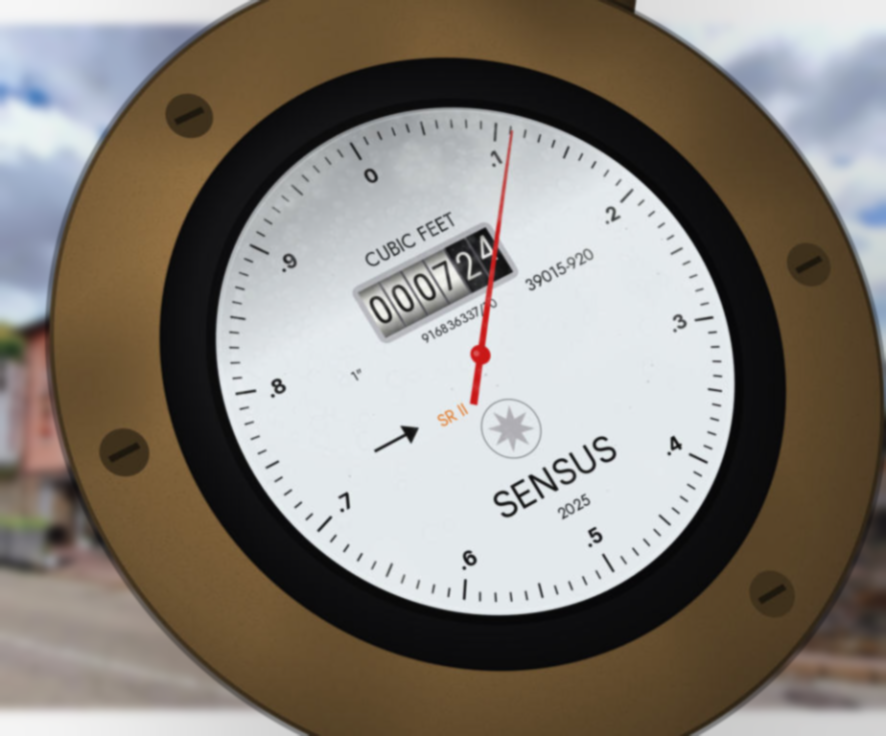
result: 724.11 ft³
